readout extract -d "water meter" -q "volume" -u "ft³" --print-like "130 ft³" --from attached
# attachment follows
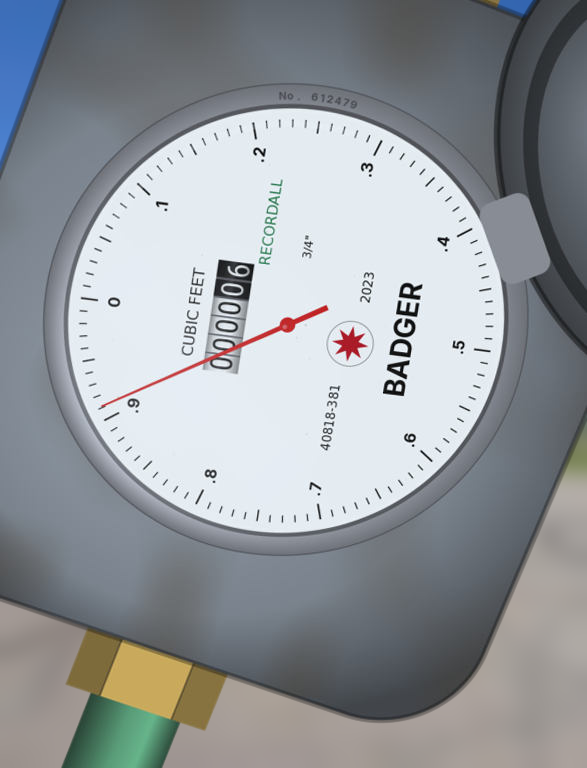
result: 5.91 ft³
